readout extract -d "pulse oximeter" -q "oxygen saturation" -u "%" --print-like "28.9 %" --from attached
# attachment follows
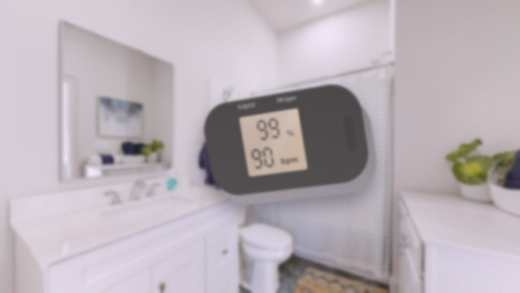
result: 99 %
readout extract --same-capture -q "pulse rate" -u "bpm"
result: 90 bpm
